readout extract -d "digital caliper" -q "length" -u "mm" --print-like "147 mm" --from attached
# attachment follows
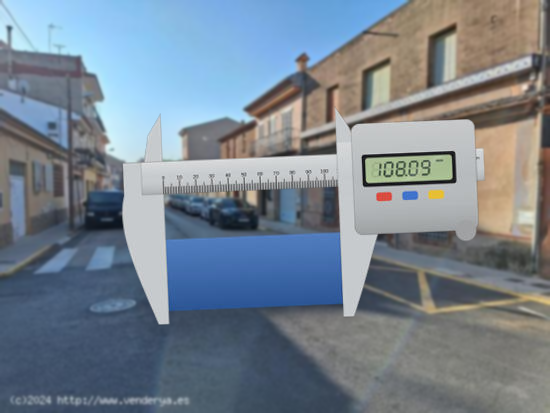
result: 108.09 mm
